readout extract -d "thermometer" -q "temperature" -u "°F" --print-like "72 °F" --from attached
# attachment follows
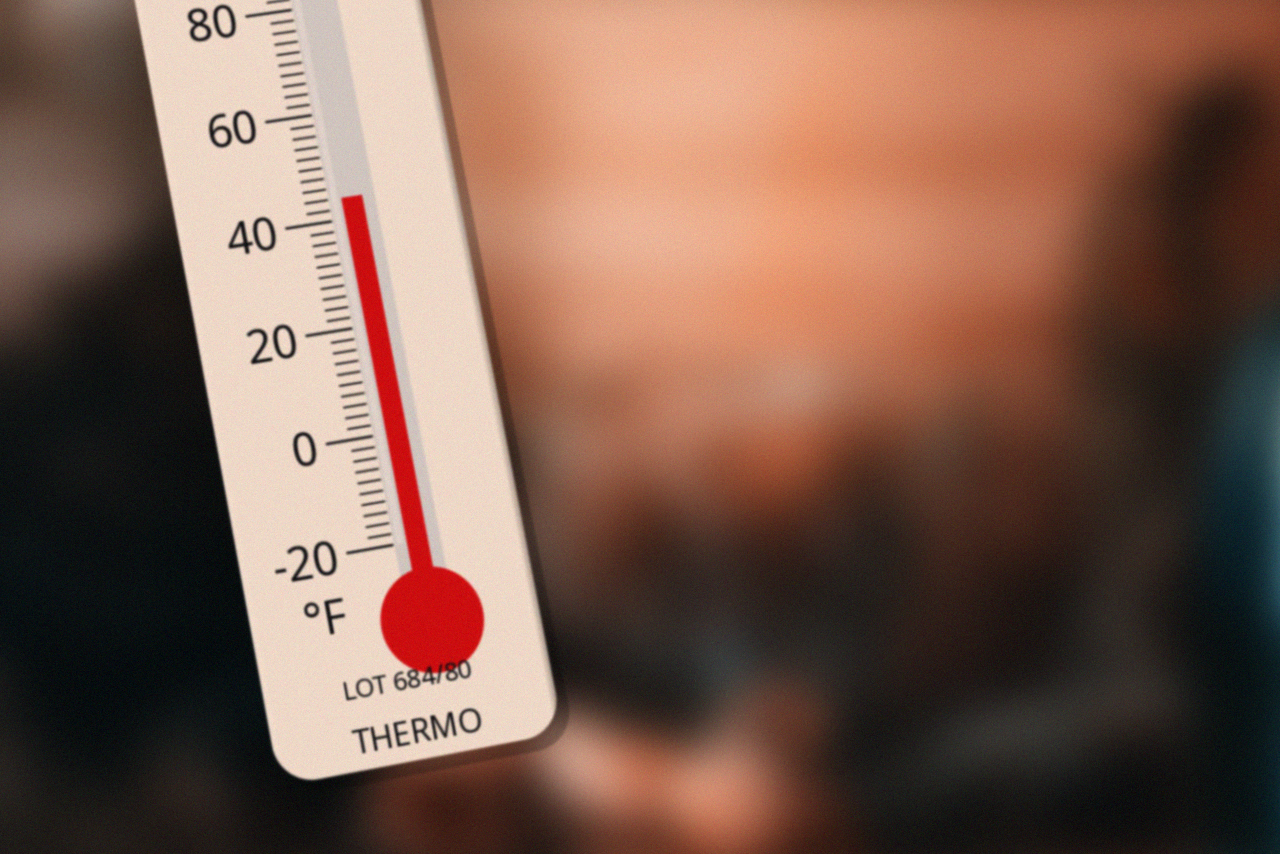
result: 44 °F
